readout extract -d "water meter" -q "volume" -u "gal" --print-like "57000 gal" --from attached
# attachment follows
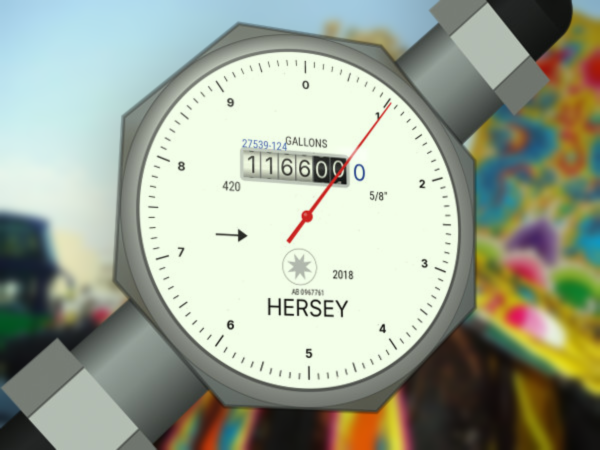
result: 1166001.0 gal
